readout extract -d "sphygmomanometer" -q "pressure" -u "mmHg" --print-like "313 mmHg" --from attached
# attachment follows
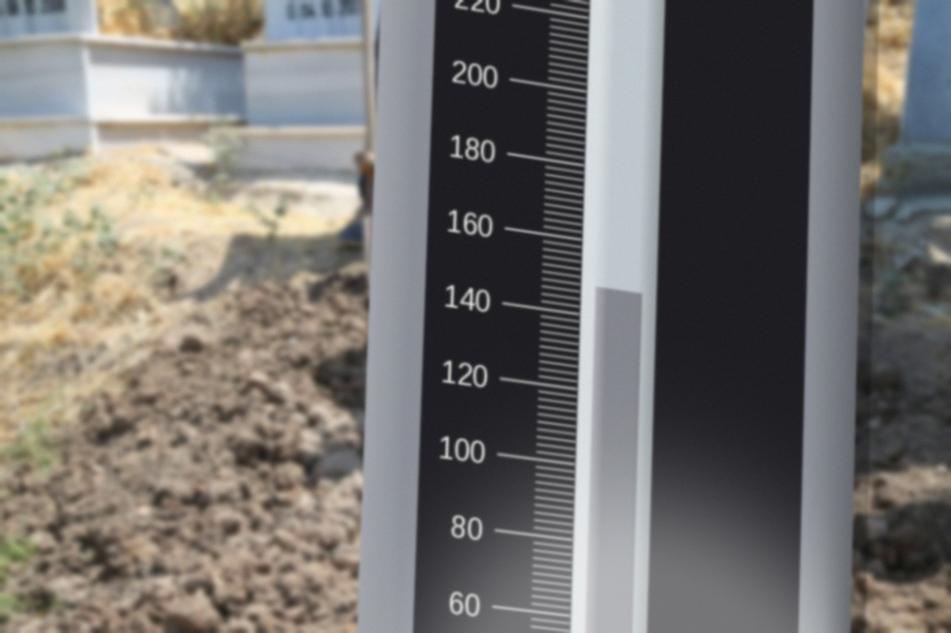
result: 148 mmHg
